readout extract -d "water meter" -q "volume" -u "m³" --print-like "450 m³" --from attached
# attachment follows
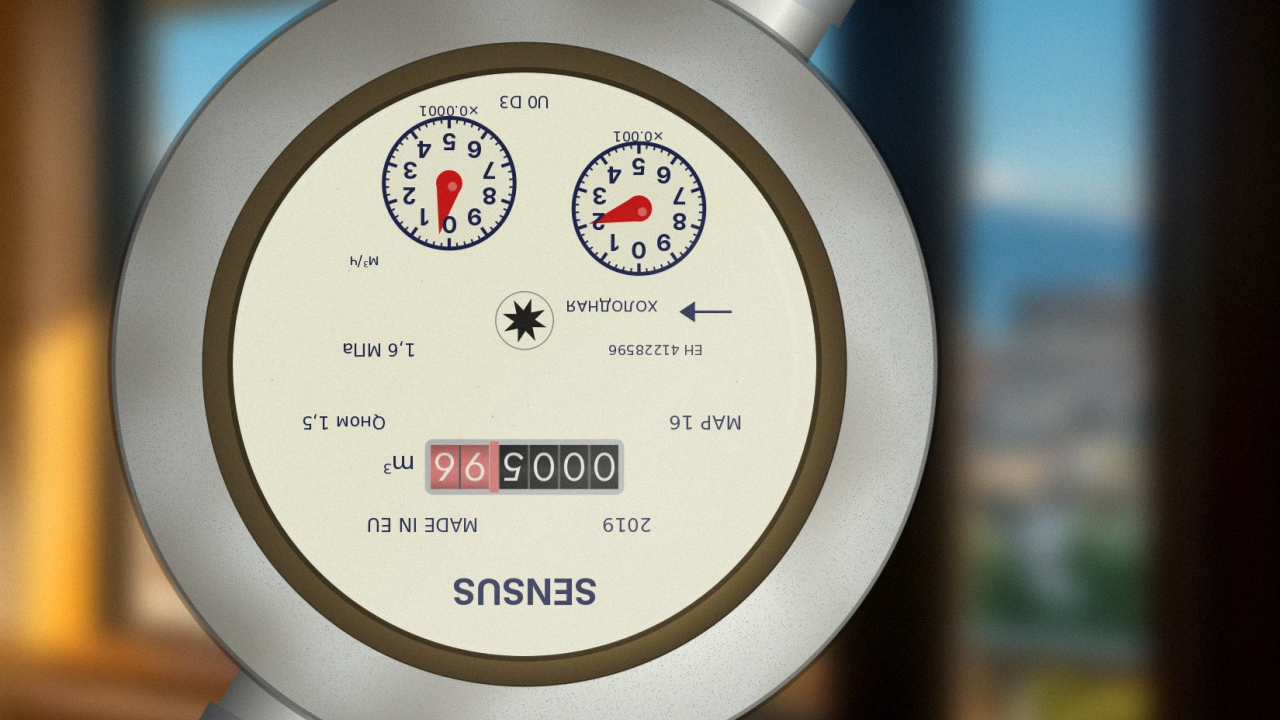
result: 5.9620 m³
